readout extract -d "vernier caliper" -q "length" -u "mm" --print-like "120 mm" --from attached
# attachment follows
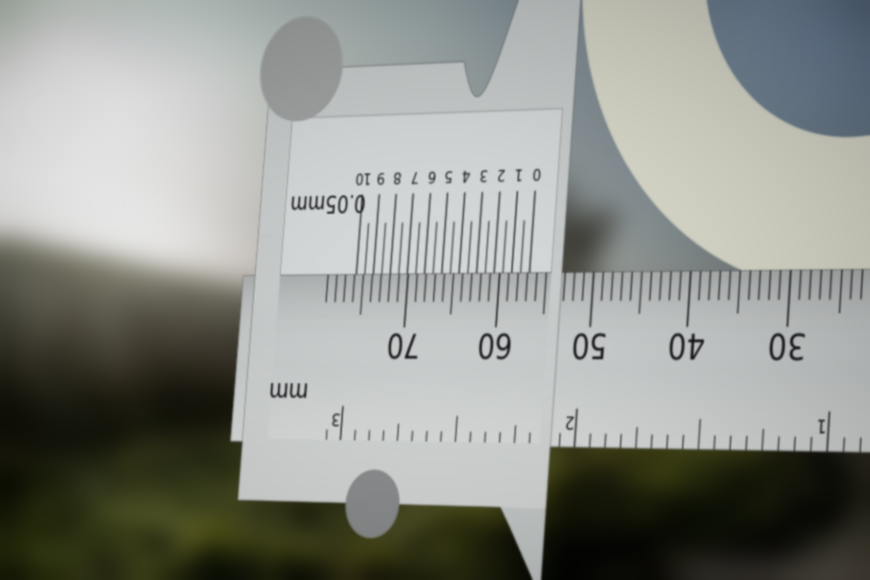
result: 56.8 mm
